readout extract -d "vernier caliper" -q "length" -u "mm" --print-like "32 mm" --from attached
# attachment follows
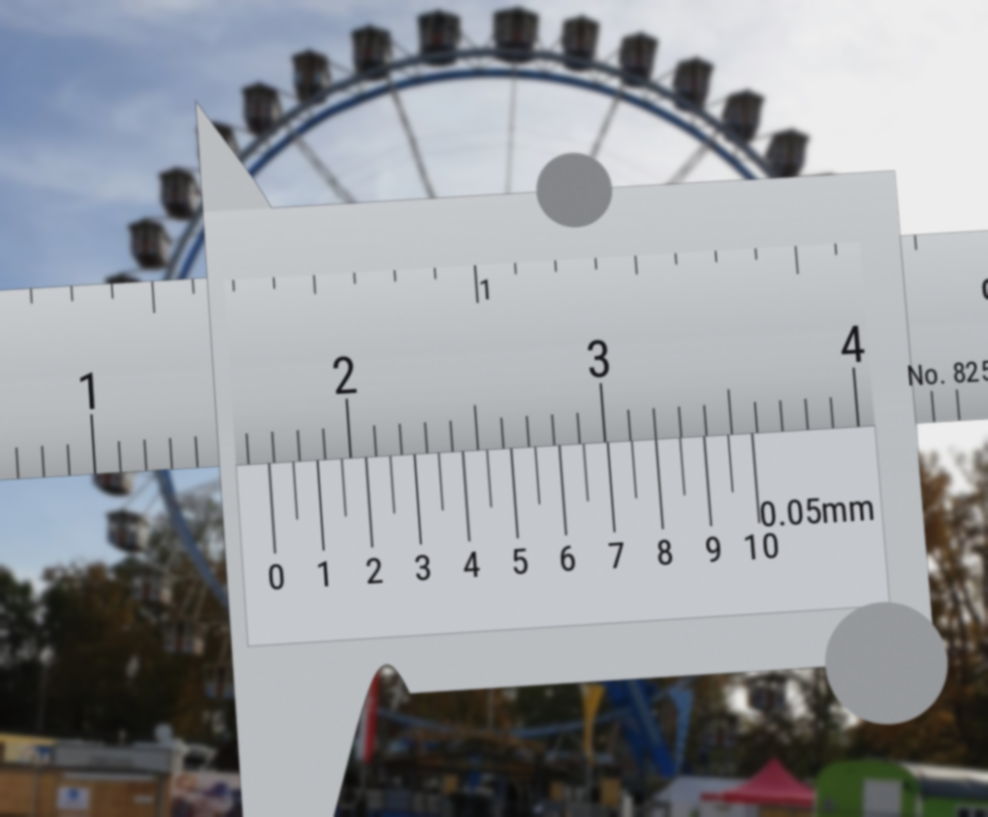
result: 16.8 mm
